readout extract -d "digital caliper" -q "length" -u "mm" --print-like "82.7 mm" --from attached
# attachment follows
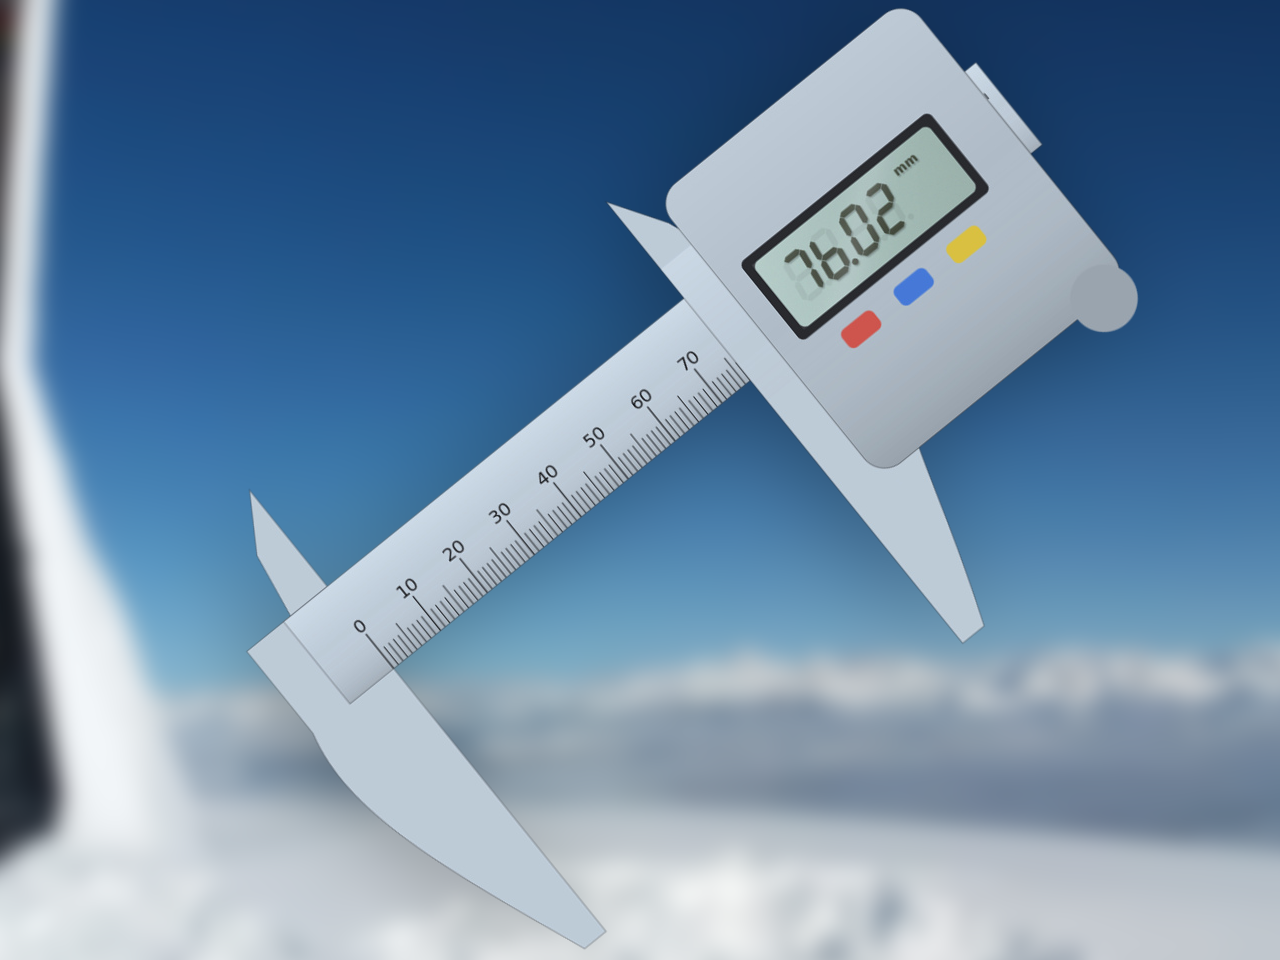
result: 76.02 mm
